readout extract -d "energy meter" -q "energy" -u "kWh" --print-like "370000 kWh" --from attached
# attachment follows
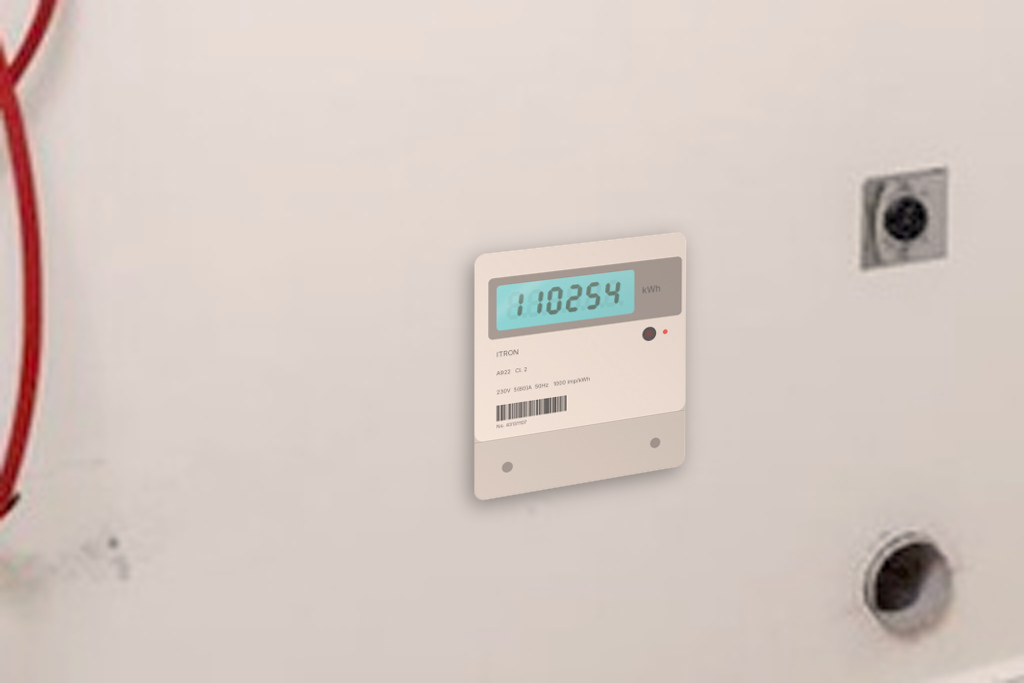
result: 110254 kWh
